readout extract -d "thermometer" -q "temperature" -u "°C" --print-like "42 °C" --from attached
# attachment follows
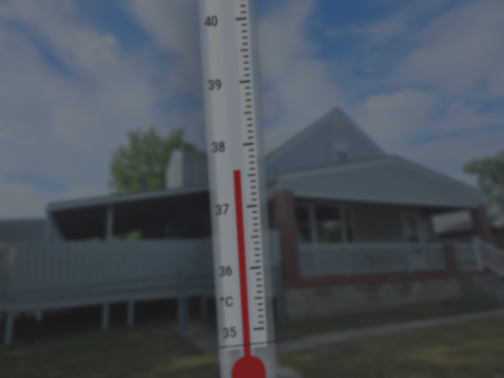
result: 37.6 °C
